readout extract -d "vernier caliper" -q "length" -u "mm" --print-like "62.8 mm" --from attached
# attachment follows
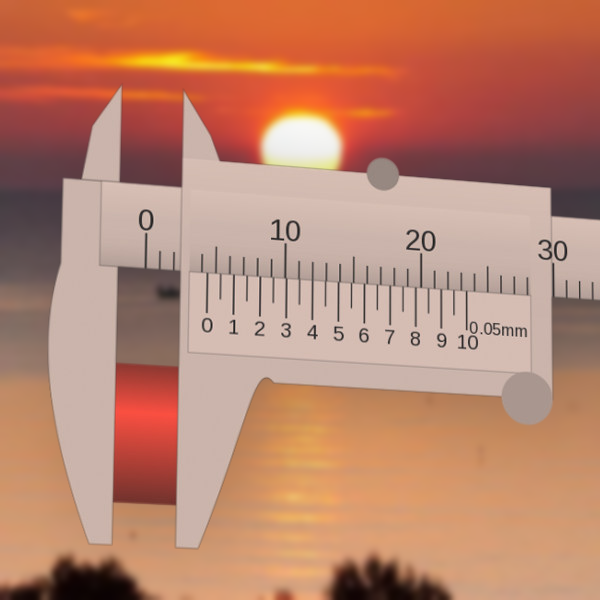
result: 4.4 mm
